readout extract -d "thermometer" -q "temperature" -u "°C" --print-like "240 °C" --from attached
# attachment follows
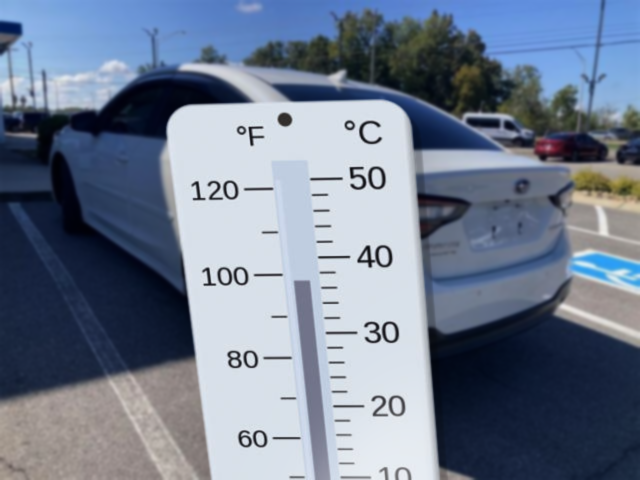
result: 37 °C
